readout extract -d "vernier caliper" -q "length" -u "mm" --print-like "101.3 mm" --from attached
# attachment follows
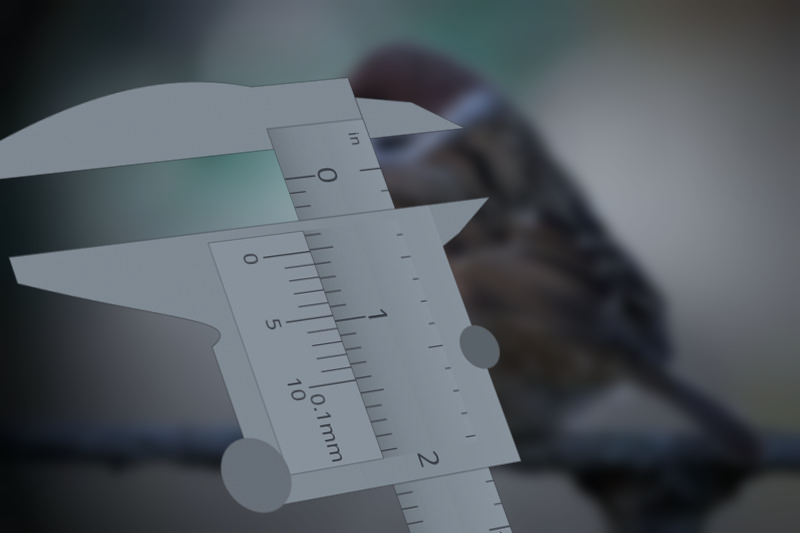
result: 5.1 mm
